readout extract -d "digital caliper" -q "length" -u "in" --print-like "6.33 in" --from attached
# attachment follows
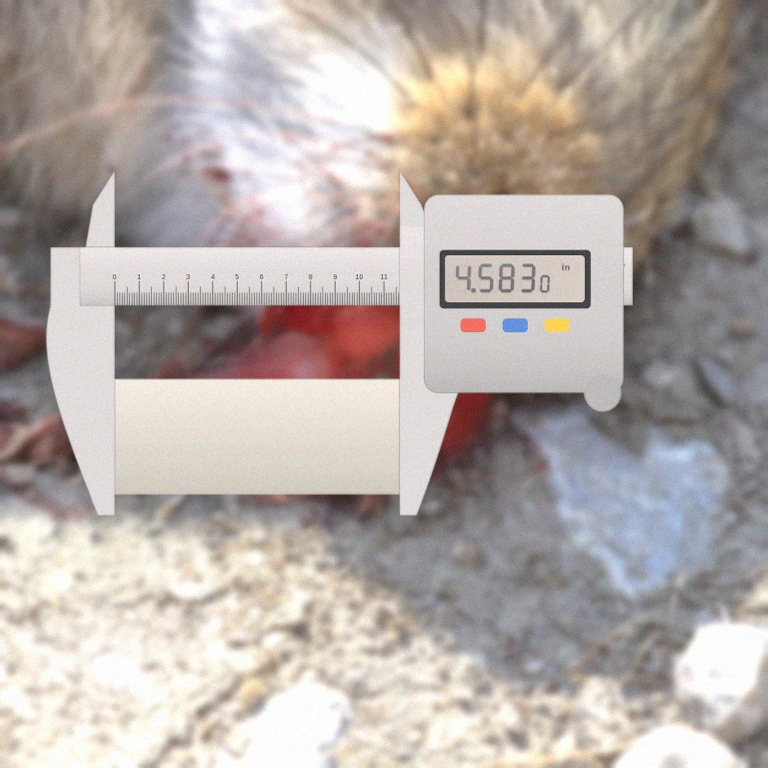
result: 4.5830 in
